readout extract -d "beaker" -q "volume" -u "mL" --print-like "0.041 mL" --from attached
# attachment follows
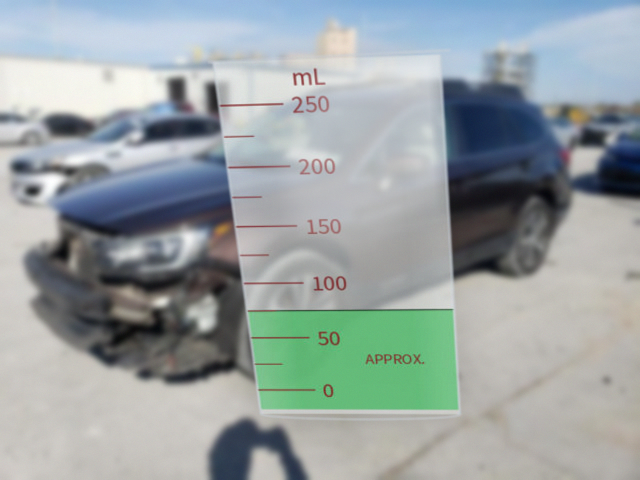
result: 75 mL
